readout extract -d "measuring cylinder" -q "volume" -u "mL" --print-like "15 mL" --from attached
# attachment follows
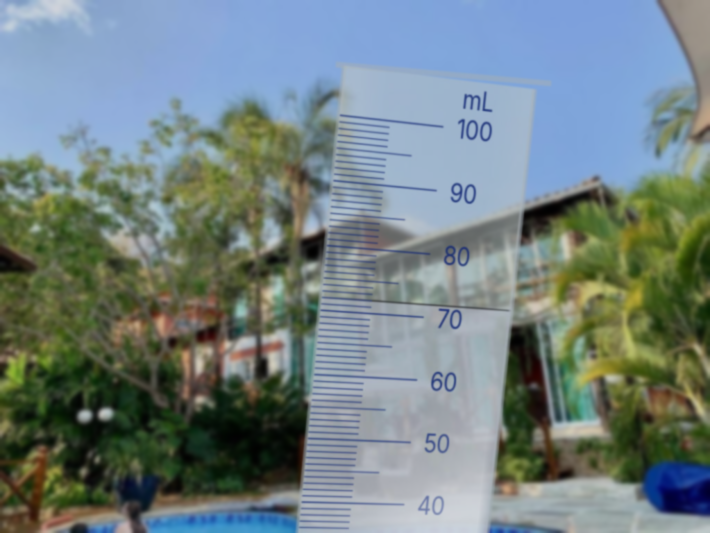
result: 72 mL
